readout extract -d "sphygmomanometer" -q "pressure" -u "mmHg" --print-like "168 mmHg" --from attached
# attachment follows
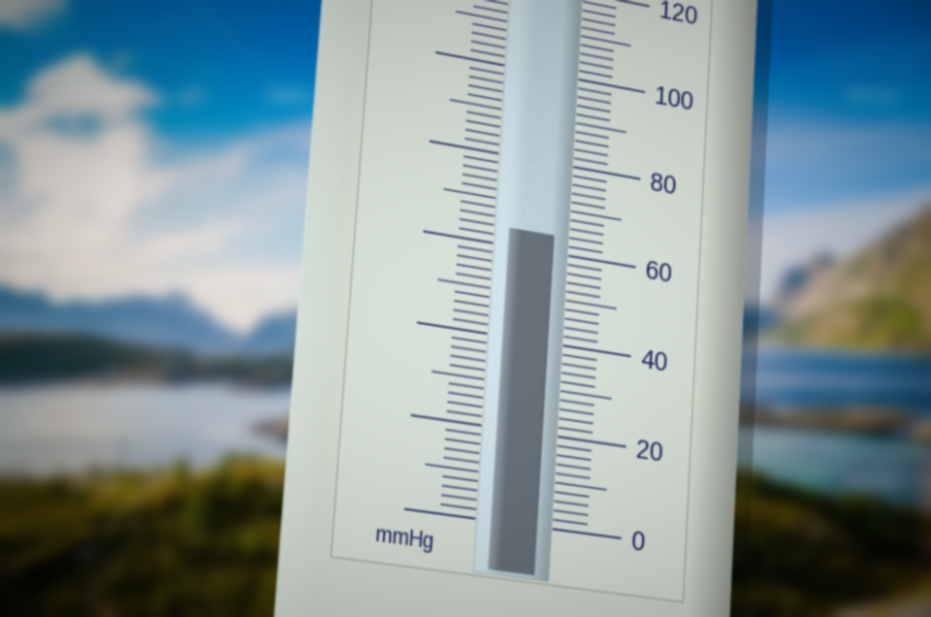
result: 64 mmHg
